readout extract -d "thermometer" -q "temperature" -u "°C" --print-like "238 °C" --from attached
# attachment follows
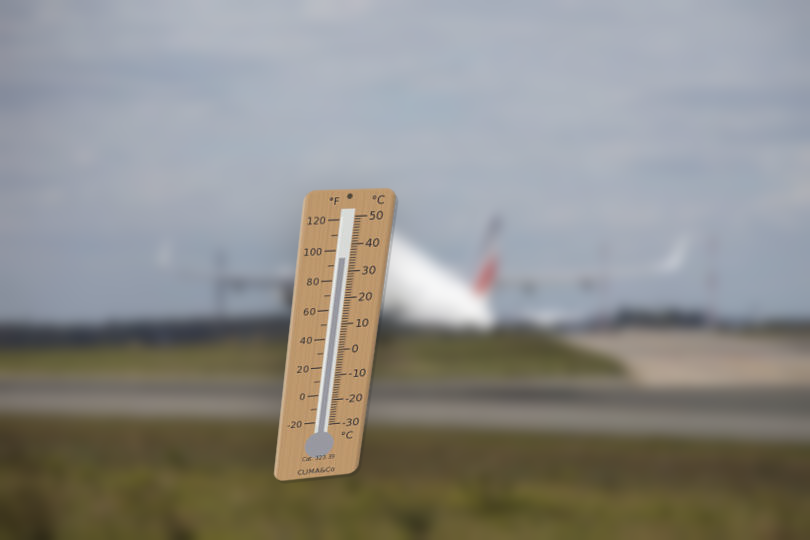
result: 35 °C
